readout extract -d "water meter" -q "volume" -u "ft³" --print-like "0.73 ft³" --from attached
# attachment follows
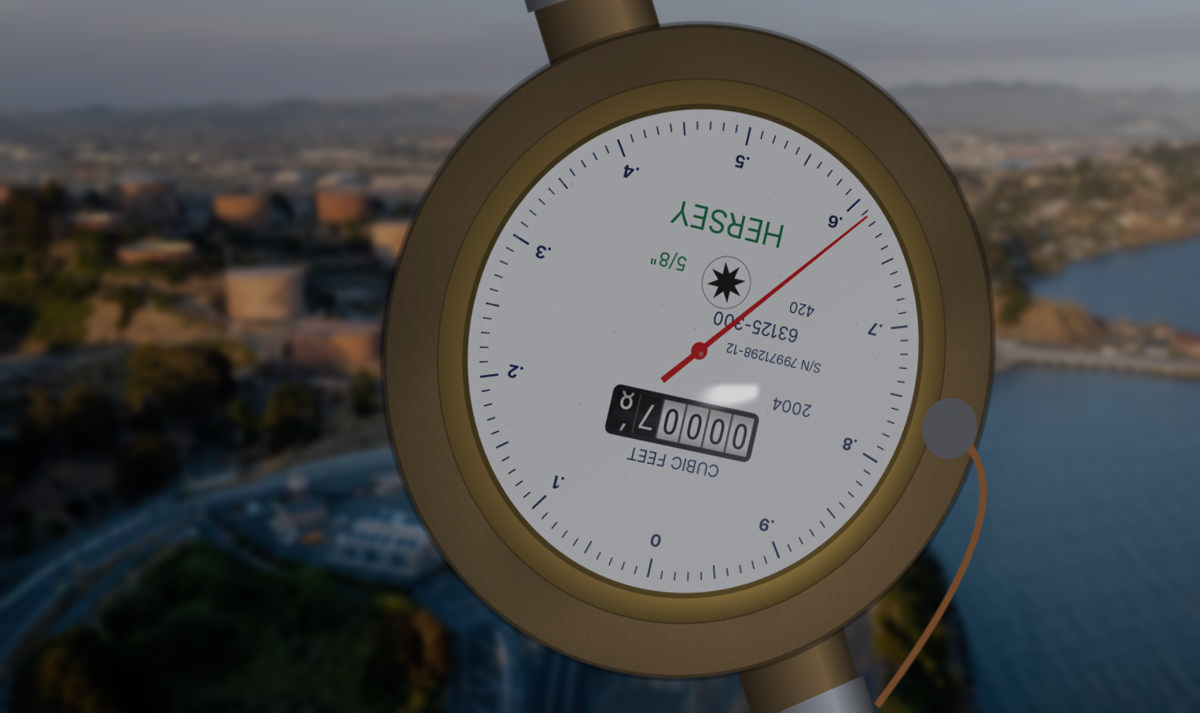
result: 77.61 ft³
